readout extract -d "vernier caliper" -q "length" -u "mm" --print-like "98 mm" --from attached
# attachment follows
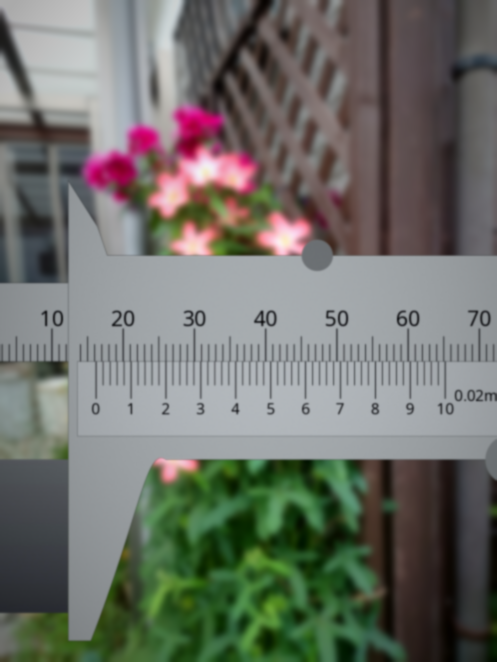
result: 16.2 mm
